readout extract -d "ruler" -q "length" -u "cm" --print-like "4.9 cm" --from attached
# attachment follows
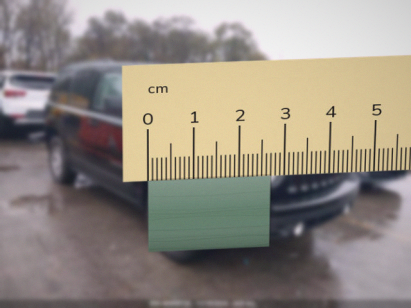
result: 2.7 cm
